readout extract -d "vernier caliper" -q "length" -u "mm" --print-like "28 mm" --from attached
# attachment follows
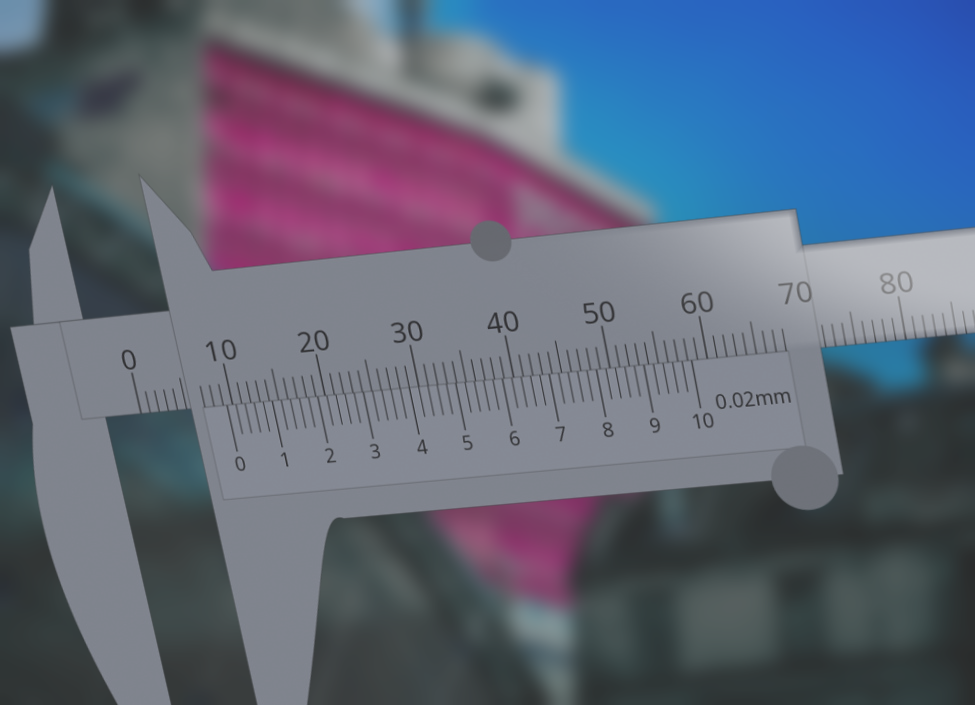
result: 9.4 mm
